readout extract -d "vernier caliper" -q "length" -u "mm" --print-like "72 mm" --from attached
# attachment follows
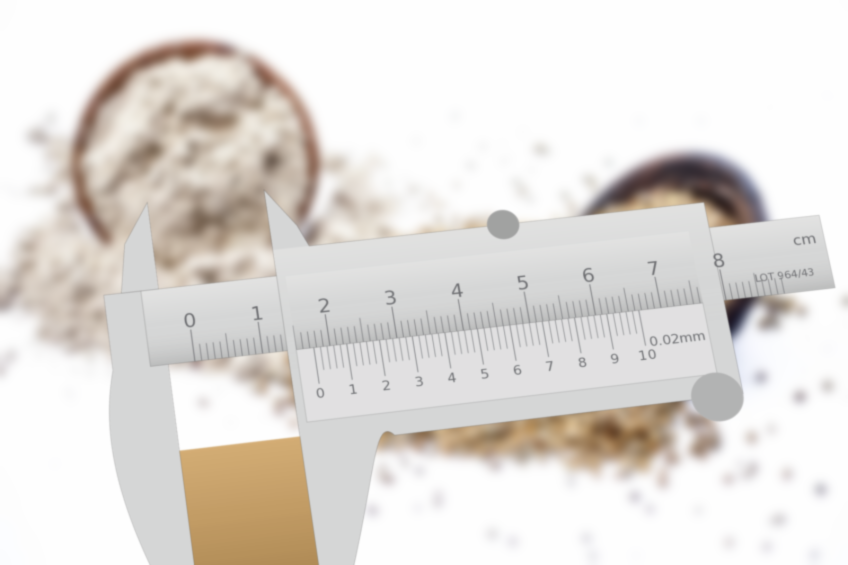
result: 17.6 mm
